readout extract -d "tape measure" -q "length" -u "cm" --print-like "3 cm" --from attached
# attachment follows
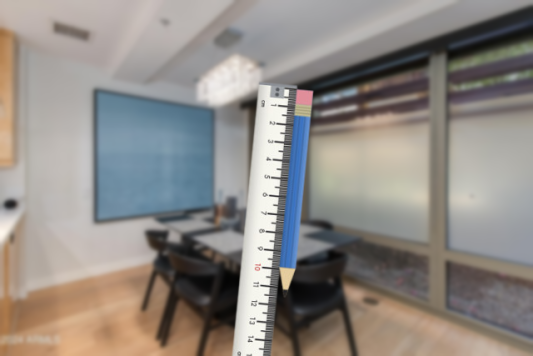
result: 11.5 cm
